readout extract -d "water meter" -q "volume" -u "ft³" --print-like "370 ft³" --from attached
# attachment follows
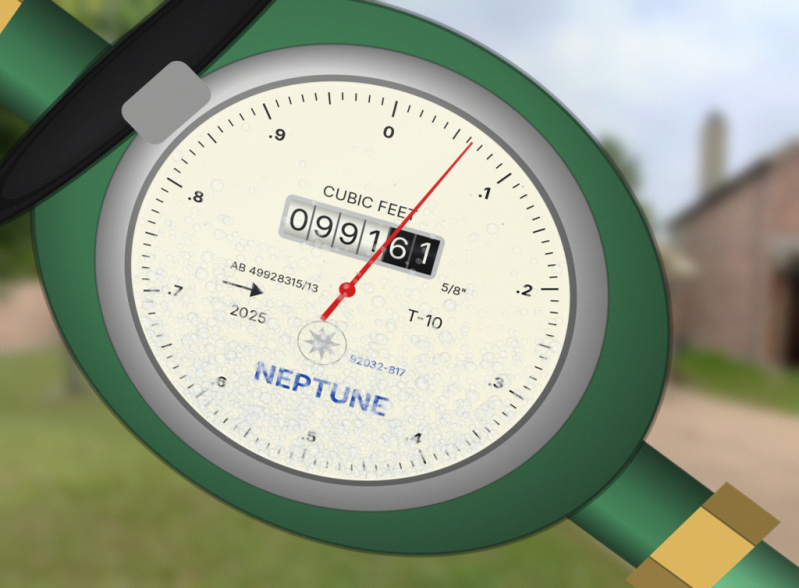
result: 99161.06 ft³
